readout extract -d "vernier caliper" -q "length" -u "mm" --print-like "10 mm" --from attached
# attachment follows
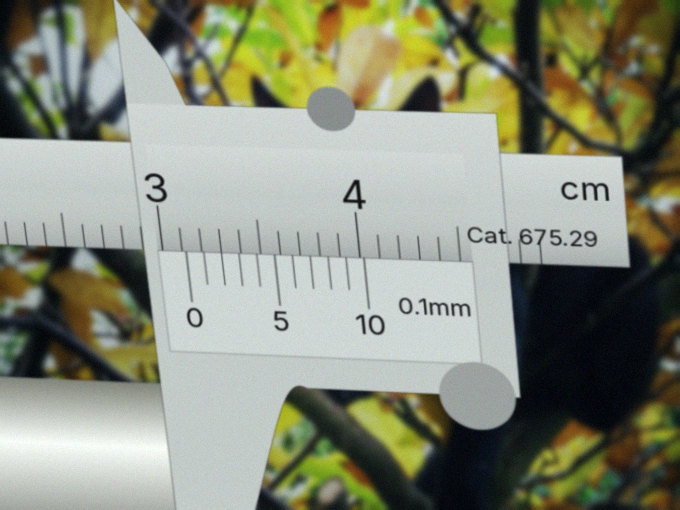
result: 31.2 mm
